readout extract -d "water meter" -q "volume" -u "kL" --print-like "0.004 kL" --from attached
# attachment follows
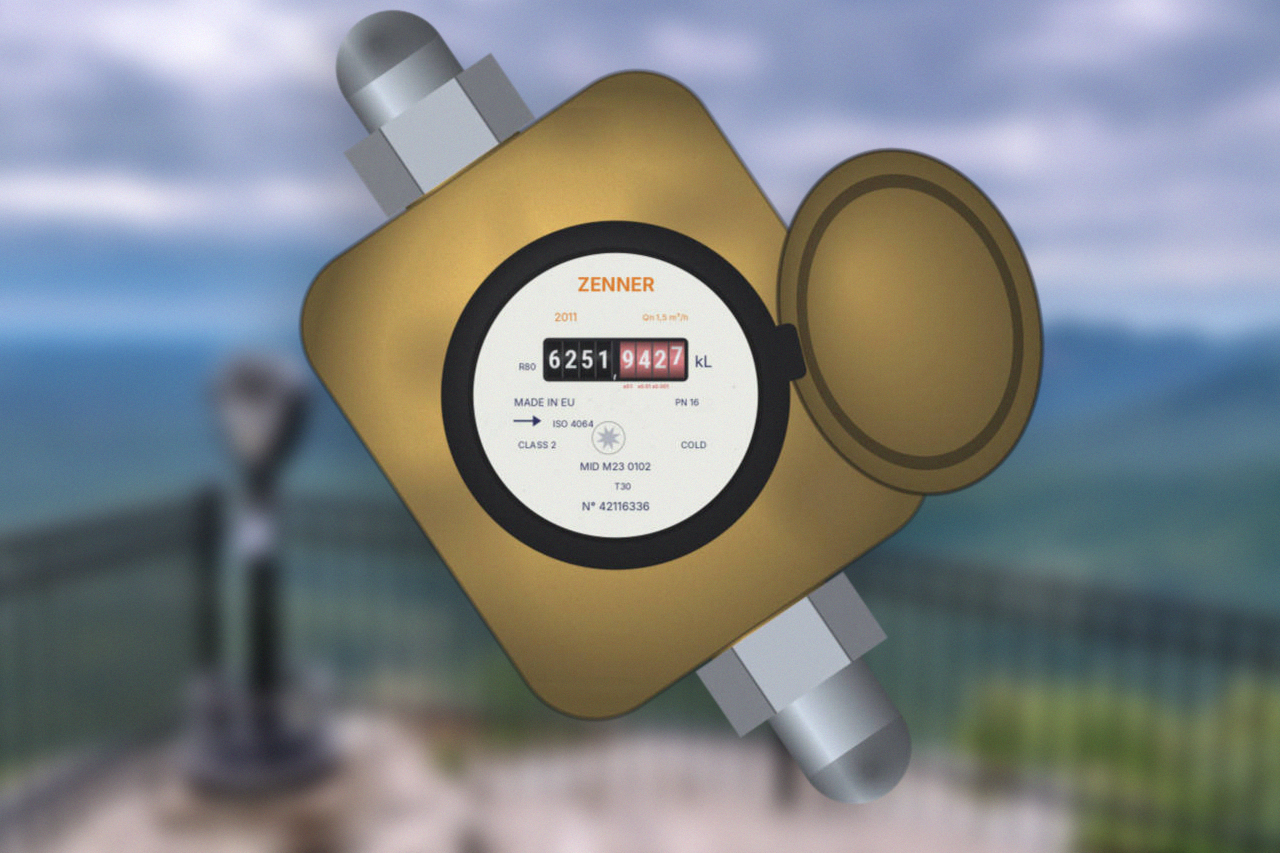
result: 6251.9427 kL
